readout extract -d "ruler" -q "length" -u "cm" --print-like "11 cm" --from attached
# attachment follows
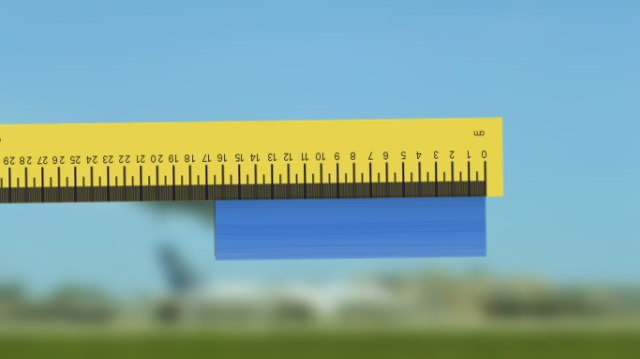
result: 16.5 cm
